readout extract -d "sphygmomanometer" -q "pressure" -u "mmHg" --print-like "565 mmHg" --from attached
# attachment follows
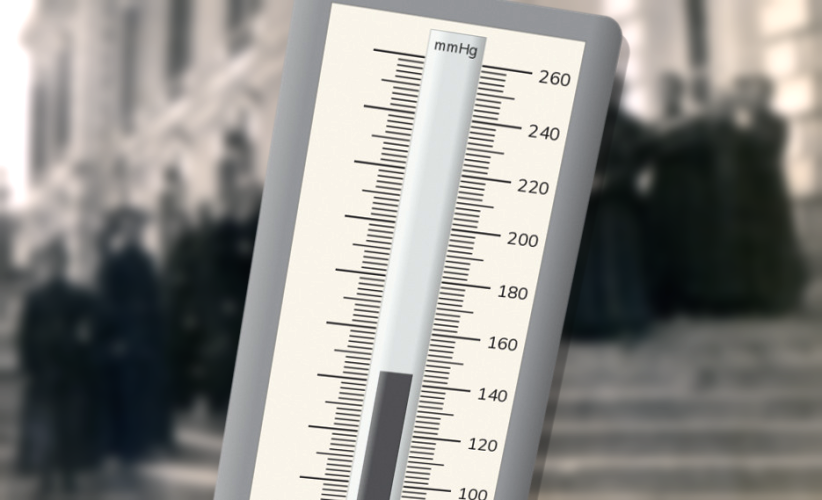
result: 144 mmHg
